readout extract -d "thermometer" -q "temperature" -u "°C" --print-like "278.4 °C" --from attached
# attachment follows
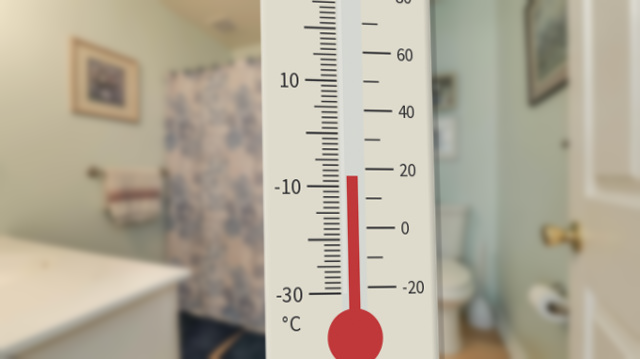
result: -8 °C
